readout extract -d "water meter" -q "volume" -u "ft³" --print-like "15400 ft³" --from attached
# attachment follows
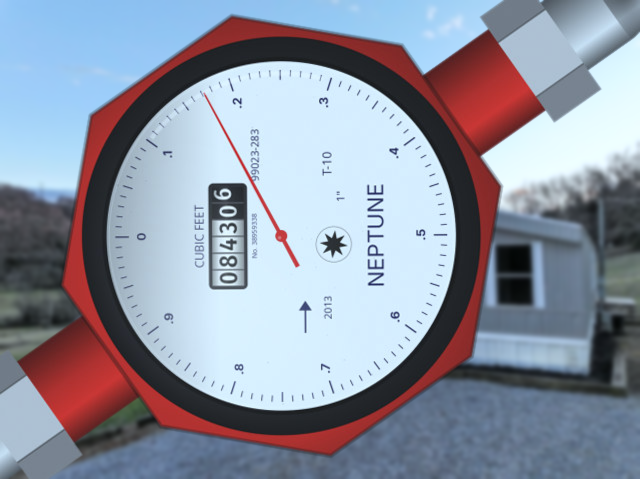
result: 84306.17 ft³
